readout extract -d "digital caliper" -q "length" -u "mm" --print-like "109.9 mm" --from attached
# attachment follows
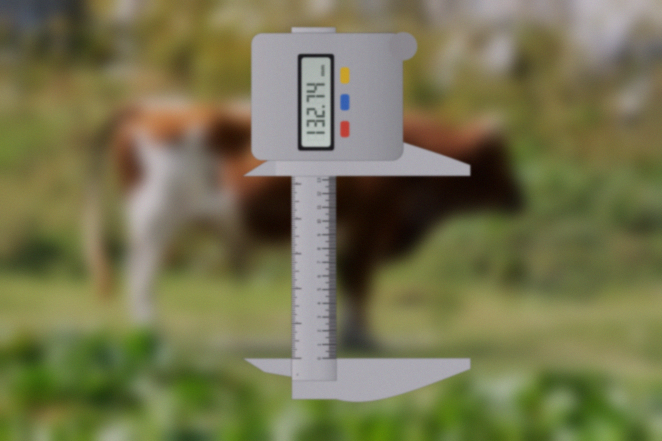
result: 132.74 mm
